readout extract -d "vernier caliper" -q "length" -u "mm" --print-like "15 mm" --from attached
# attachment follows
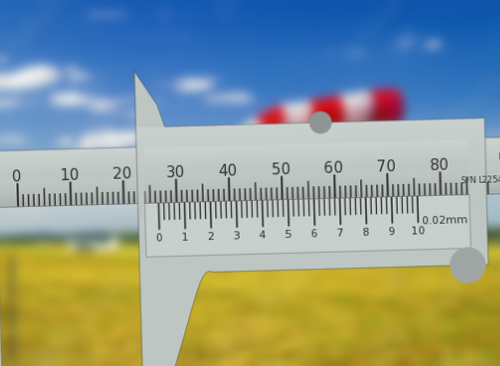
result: 26.6 mm
